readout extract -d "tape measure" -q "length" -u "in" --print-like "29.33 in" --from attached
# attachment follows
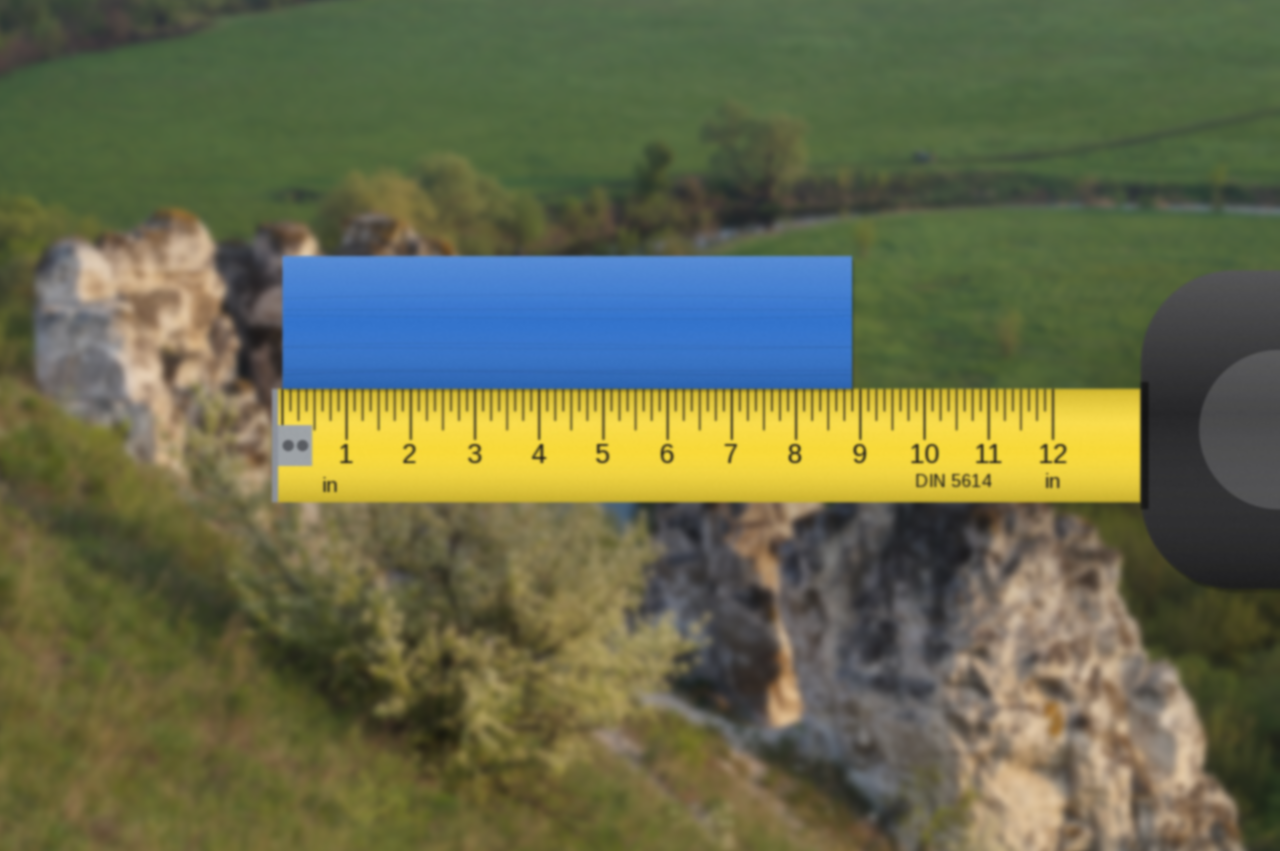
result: 8.875 in
